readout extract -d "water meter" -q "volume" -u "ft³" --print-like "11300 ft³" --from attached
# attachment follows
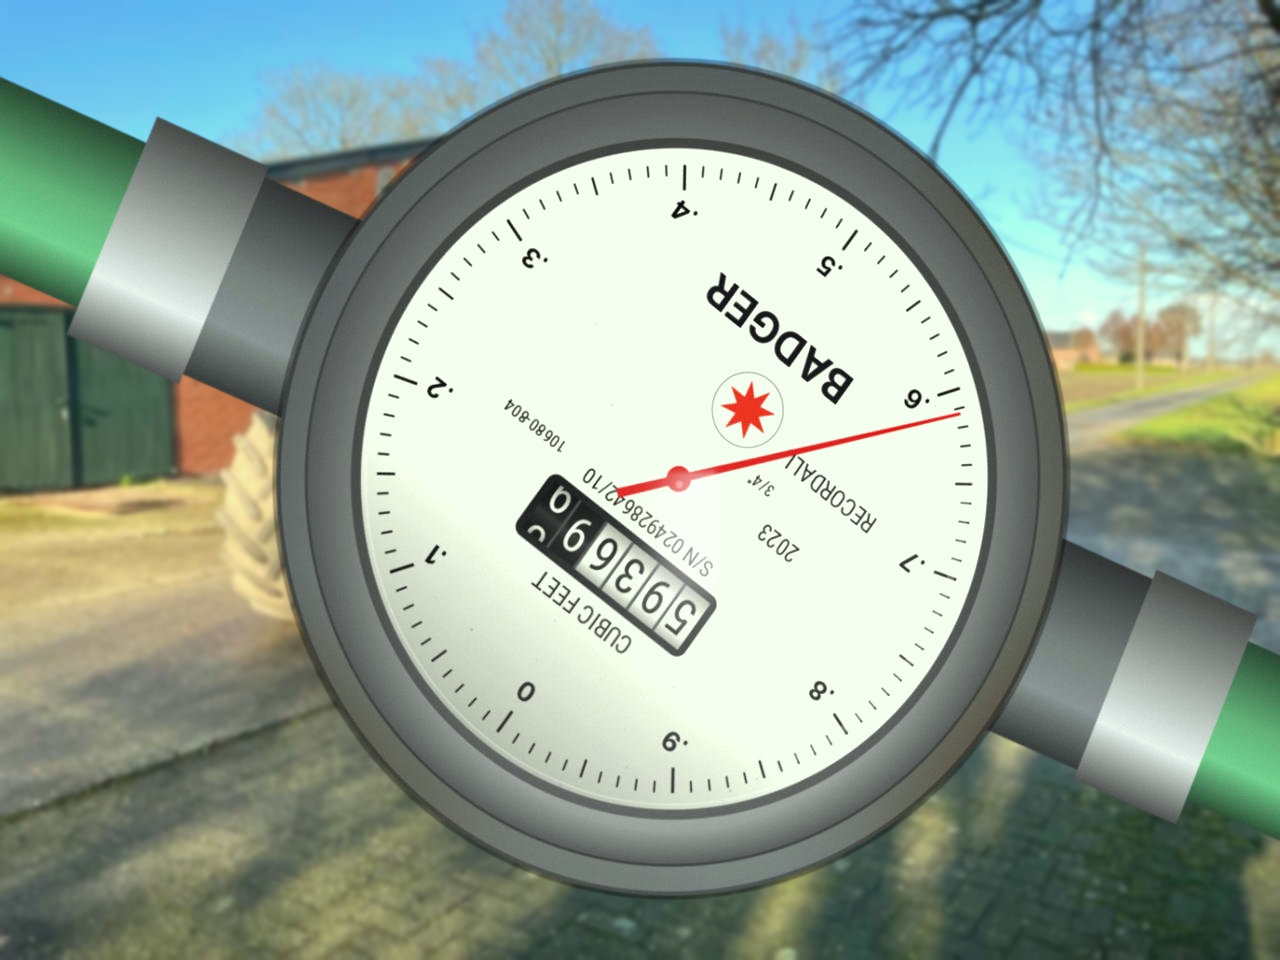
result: 593698.61 ft³
